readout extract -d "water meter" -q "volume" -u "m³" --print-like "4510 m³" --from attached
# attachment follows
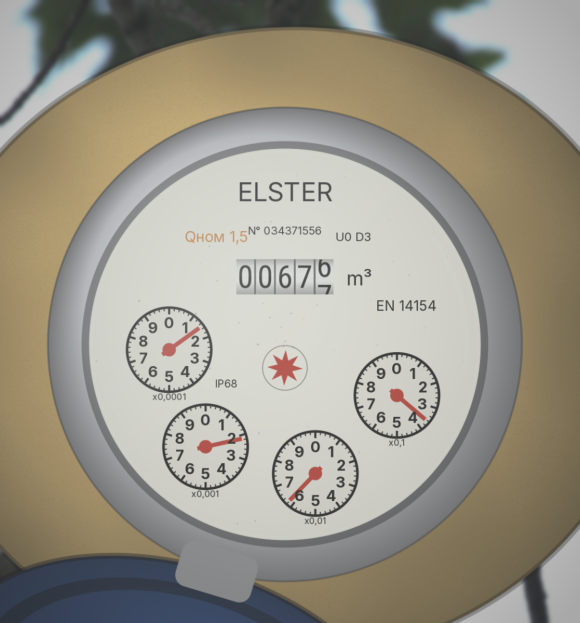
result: 676.3621 m³
